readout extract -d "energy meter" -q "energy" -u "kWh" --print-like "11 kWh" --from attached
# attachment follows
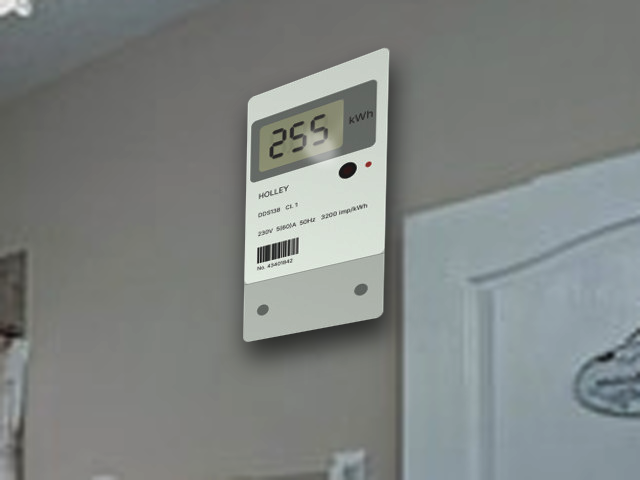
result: 255 kWh
